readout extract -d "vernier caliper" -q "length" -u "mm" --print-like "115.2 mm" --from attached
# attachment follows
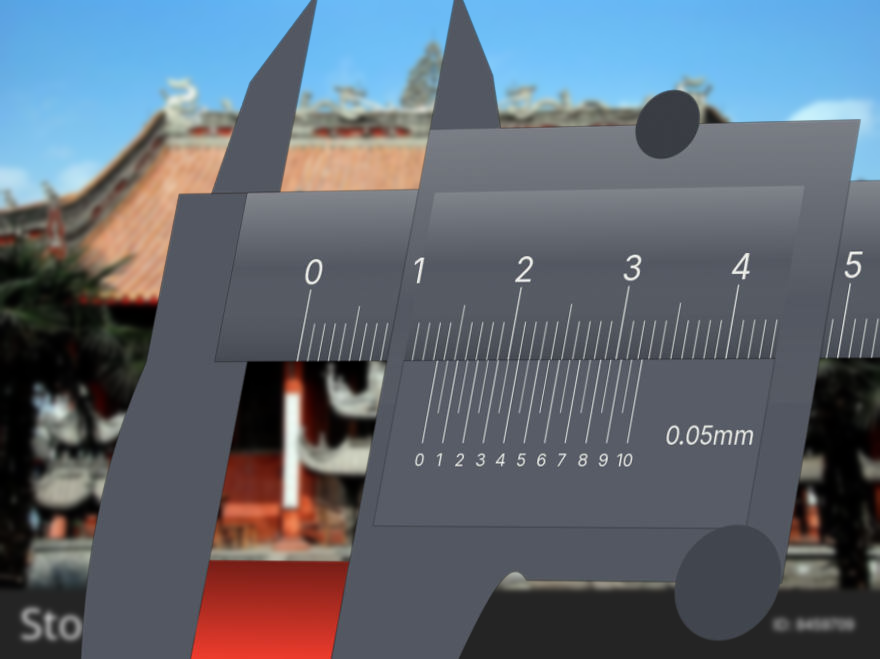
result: 13.4 mm
